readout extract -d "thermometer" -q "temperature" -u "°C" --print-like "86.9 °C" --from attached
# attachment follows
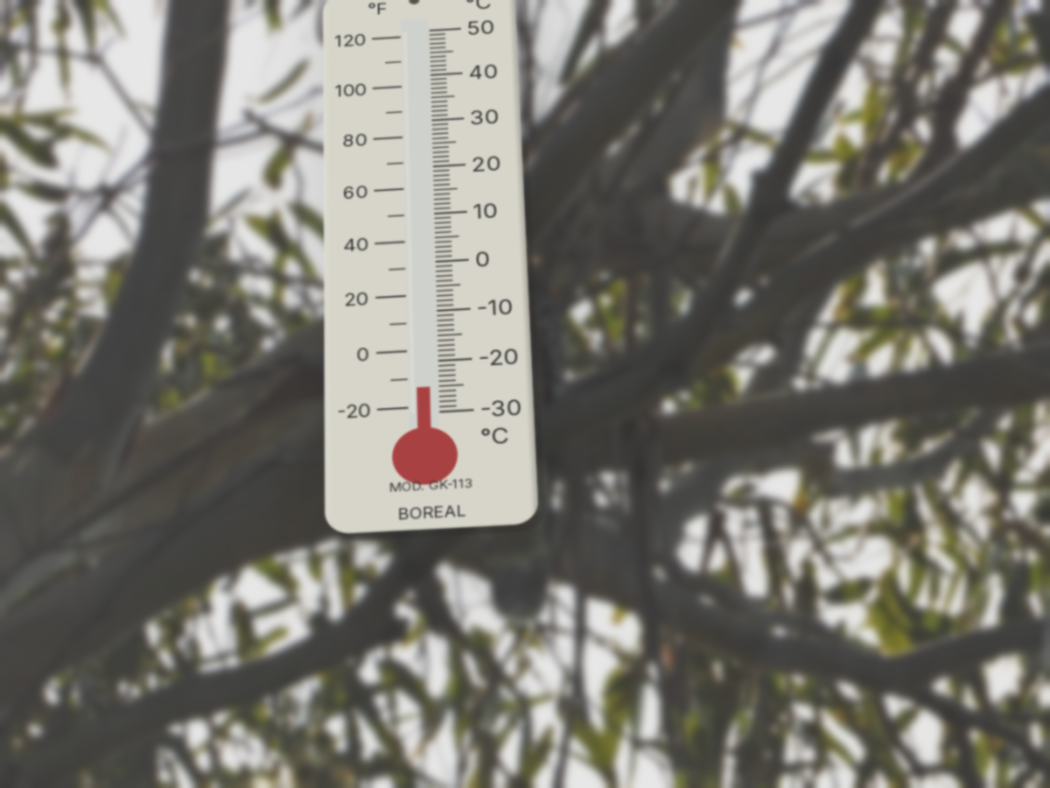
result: -25 °C
